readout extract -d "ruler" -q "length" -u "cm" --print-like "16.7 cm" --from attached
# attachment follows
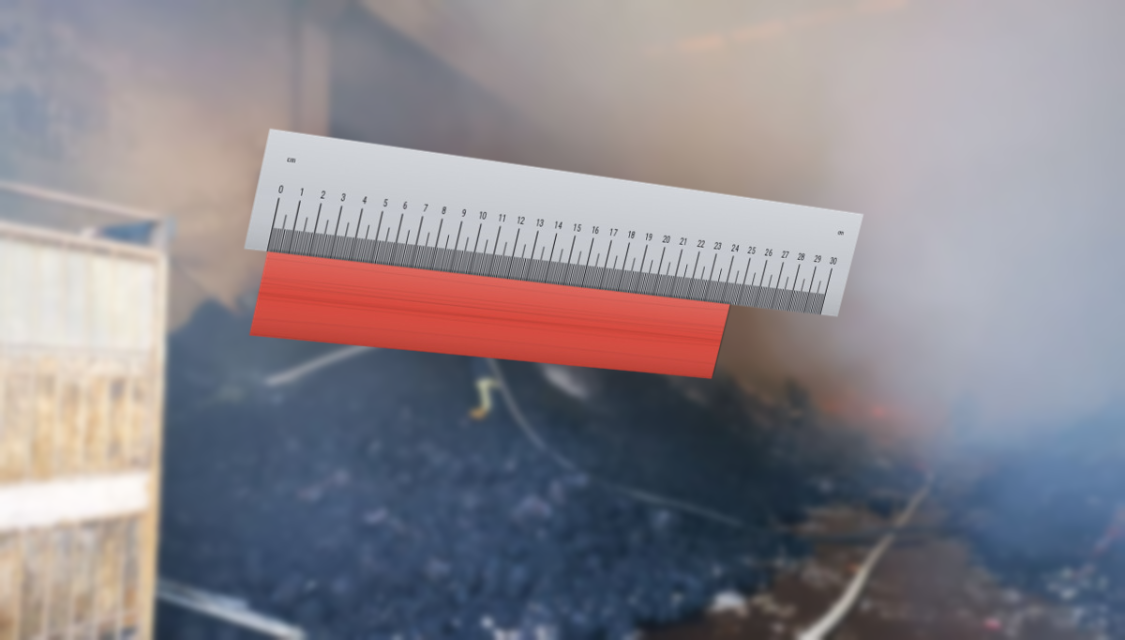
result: 24.5 cm
